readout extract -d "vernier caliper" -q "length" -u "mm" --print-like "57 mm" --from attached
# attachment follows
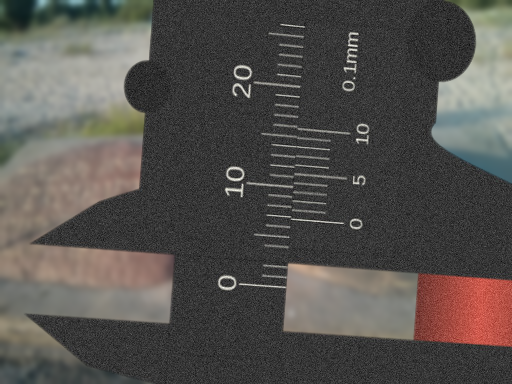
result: 6.8 mm
